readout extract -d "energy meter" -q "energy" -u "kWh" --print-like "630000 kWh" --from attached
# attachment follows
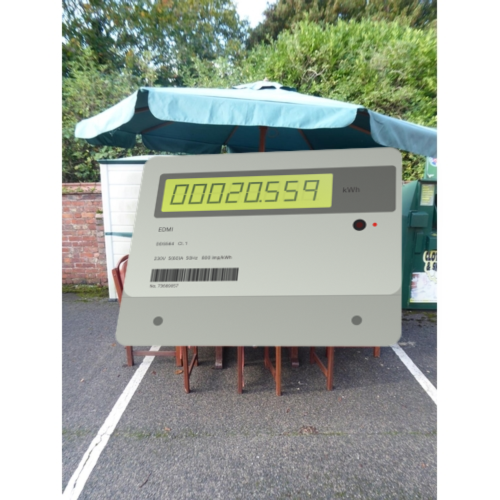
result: 20.559 kWh
